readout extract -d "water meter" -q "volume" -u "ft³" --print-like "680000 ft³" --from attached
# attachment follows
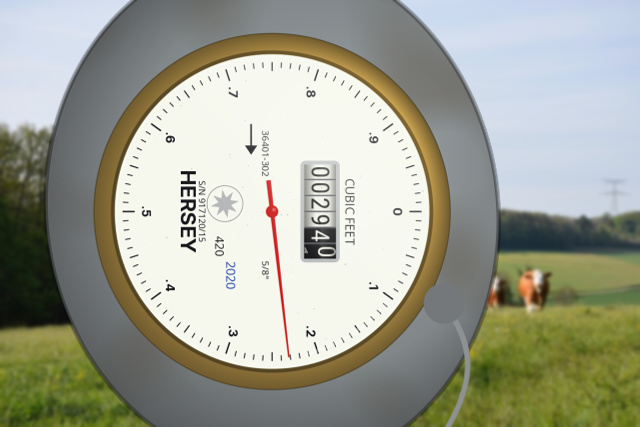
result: 2940.23 ft³
